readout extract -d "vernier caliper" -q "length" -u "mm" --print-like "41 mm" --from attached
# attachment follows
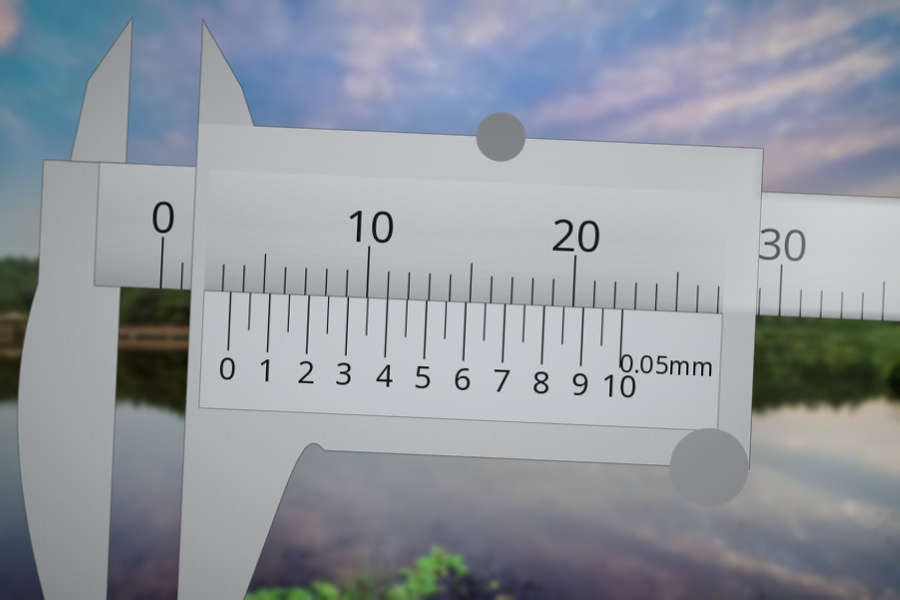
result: 3.4 mm
